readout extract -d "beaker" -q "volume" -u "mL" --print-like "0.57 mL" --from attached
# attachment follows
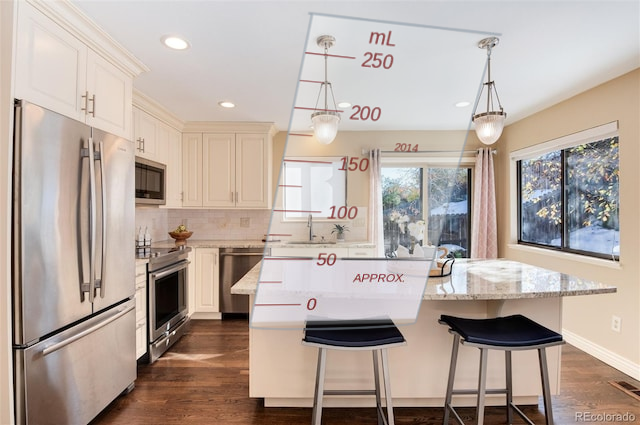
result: 50 mL
